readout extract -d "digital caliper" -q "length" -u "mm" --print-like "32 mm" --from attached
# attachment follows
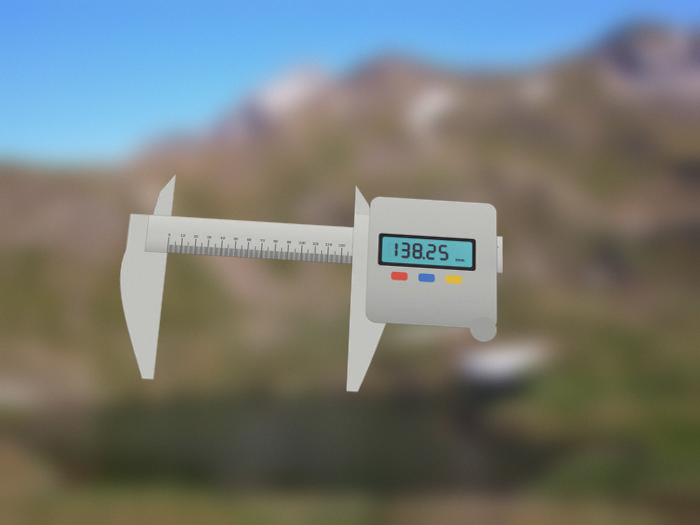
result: 138.25 mm
